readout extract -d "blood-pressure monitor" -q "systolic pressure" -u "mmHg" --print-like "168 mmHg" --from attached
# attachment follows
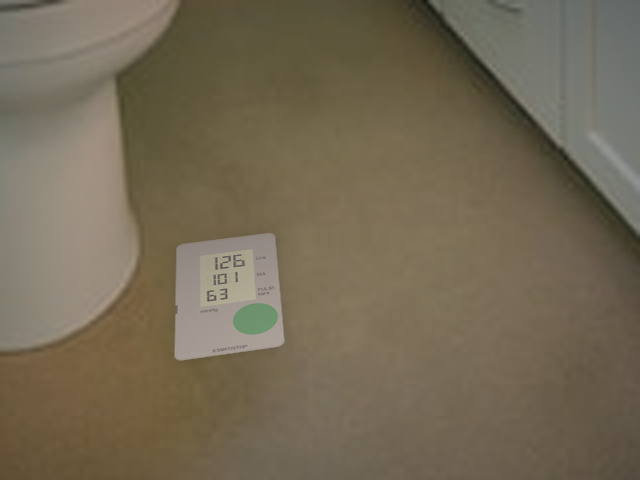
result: 126 mmHg
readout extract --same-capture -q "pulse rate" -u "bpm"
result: 63 bpm
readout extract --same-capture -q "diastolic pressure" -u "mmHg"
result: 101 mmHg
